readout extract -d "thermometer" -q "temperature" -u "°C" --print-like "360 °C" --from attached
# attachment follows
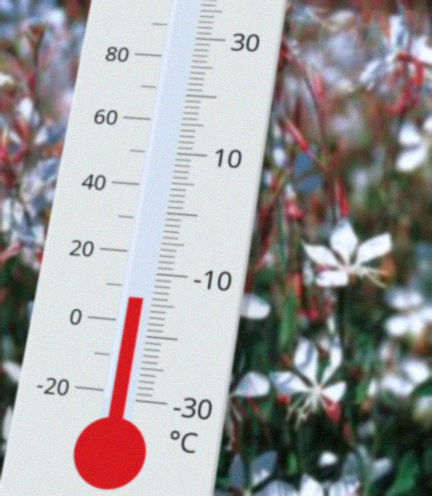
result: -14 °C
